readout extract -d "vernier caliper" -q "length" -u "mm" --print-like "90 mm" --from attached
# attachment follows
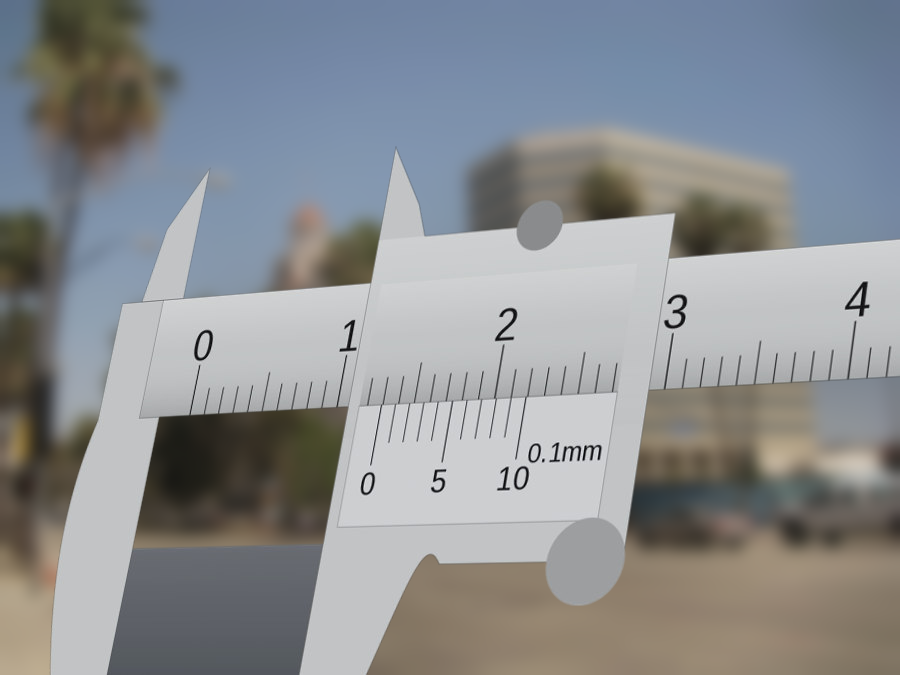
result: 12.9 mm
